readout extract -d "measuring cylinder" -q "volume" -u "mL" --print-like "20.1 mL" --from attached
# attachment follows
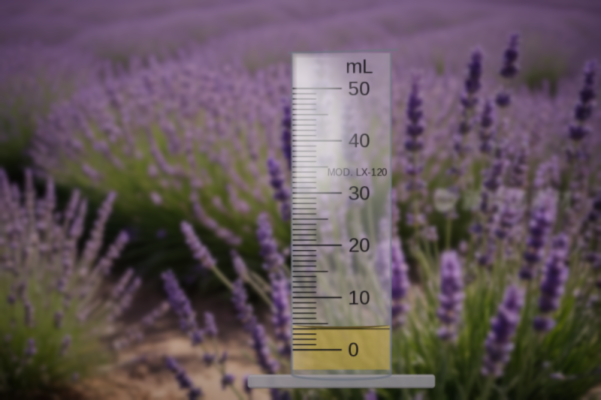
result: 4 mL
